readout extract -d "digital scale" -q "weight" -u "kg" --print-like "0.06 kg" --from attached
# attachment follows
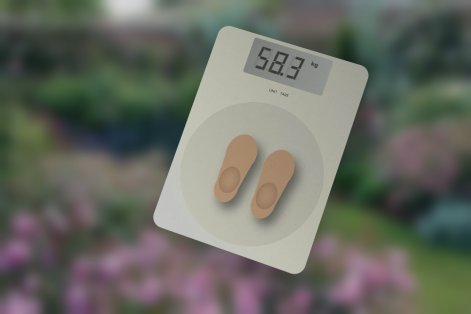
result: 58.3 kg
